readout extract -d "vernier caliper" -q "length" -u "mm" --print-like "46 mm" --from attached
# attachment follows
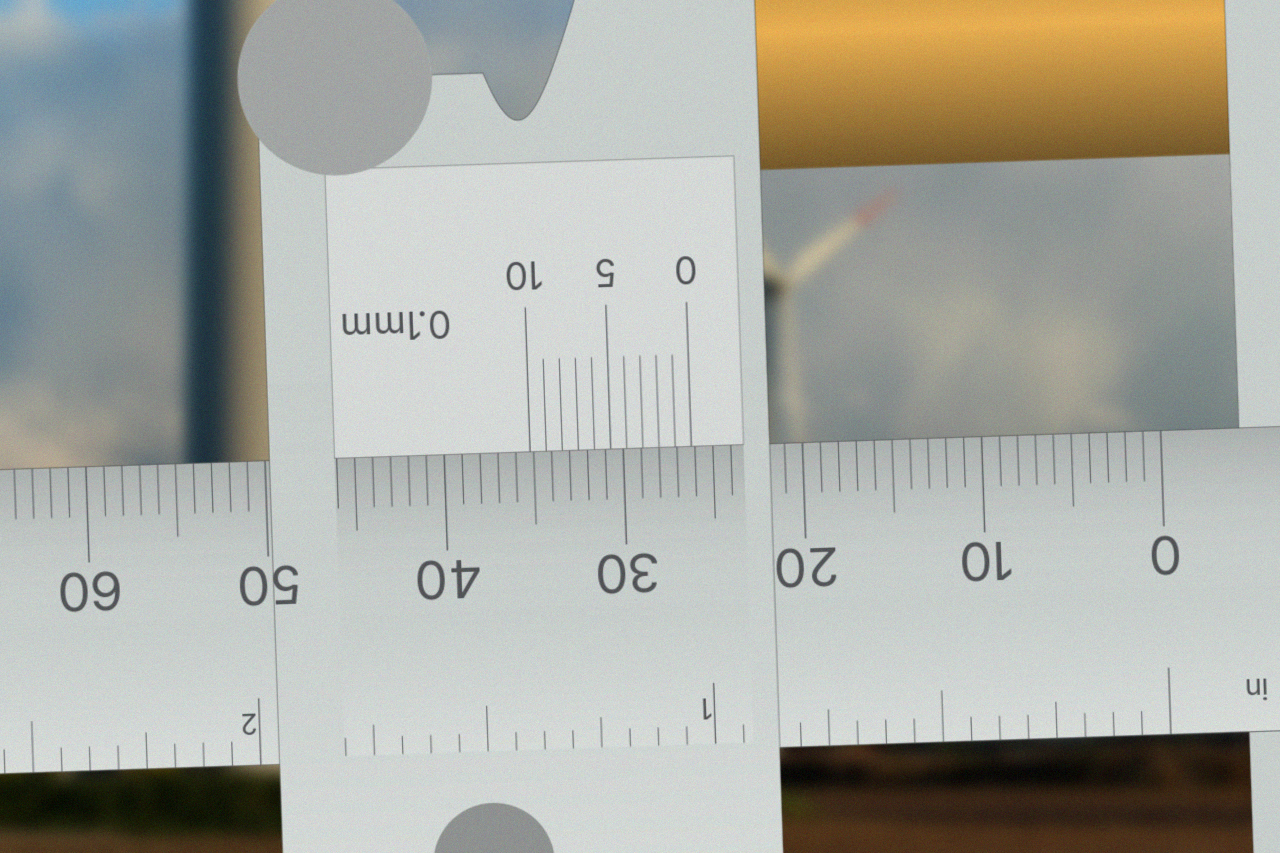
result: 26.2 mm
